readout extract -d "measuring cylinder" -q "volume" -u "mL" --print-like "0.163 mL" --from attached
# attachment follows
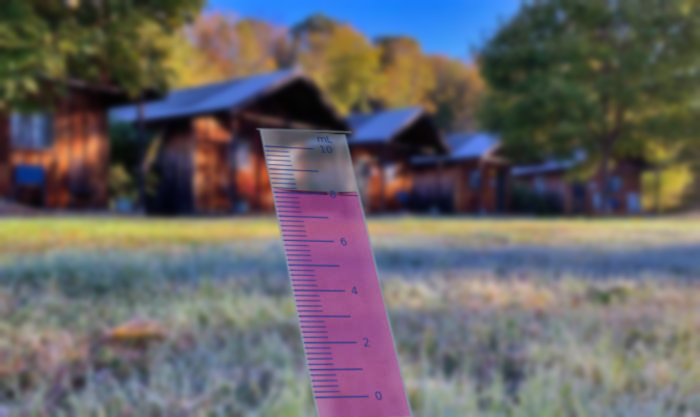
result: 8 mL
